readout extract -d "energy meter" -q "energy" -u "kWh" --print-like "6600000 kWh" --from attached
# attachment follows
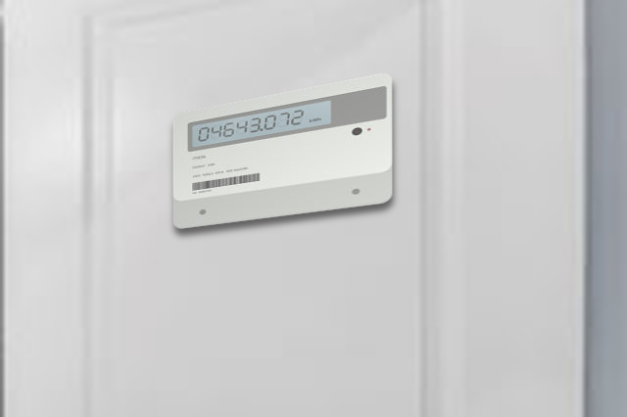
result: 4643.072 kWh
